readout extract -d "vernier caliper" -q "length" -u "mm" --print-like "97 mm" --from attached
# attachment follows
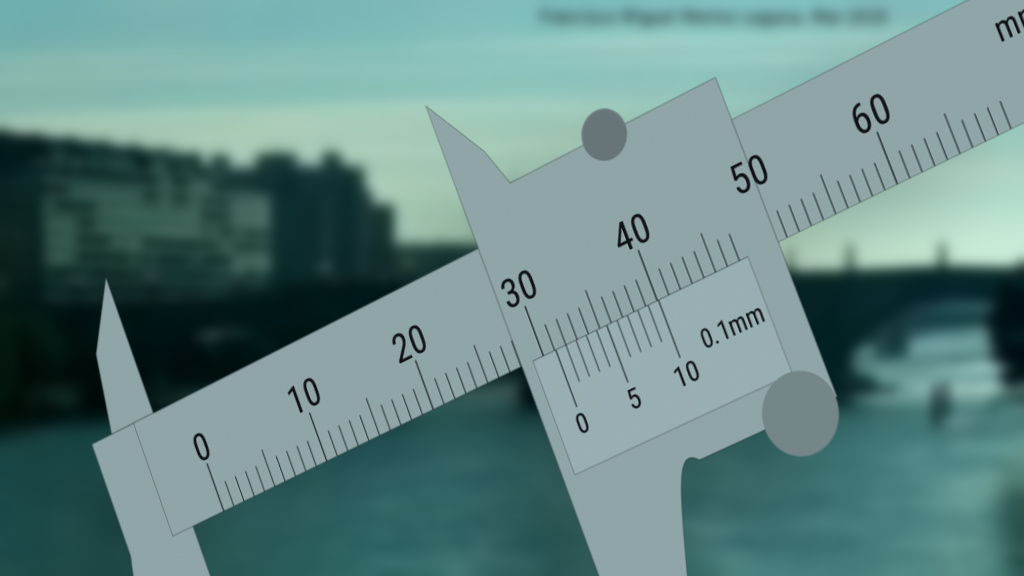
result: 31.1 mm
